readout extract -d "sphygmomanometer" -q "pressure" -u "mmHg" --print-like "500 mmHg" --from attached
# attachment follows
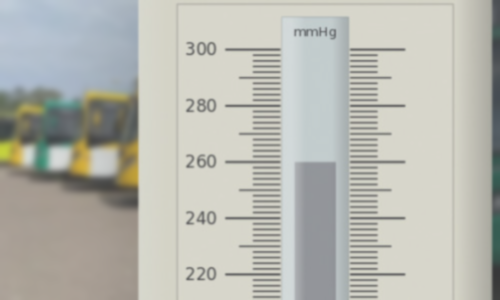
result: 260 mmHg
